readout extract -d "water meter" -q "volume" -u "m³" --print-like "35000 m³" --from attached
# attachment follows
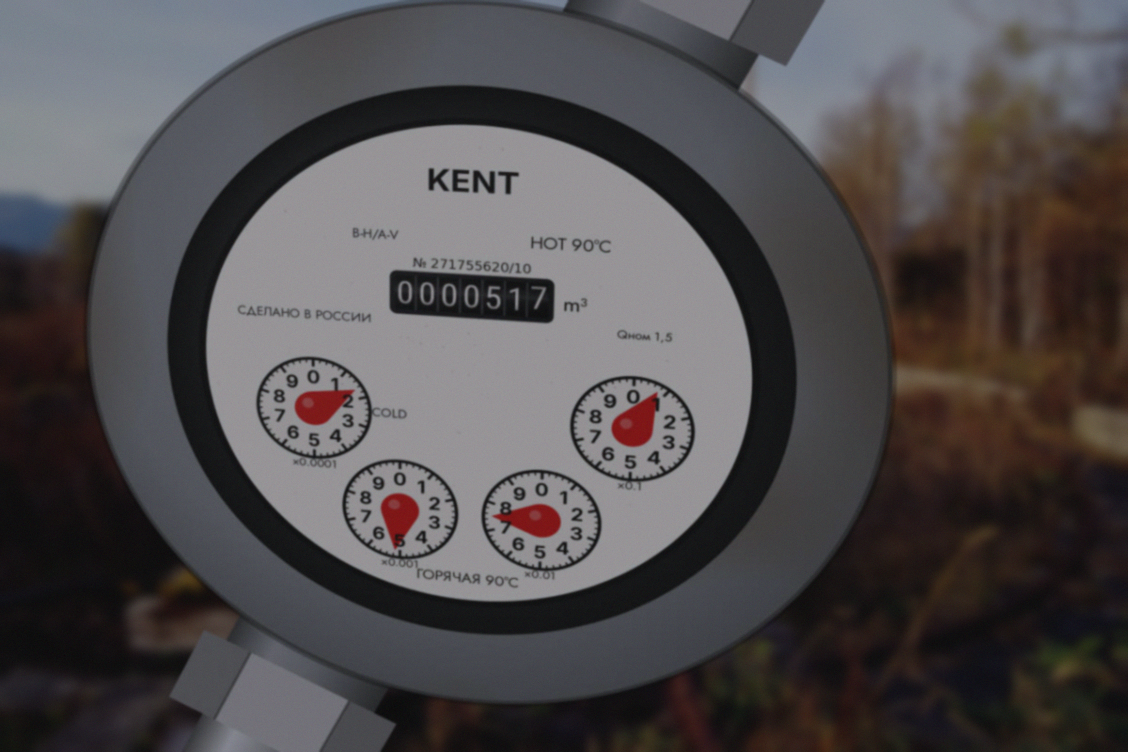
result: 517.0751 m³
